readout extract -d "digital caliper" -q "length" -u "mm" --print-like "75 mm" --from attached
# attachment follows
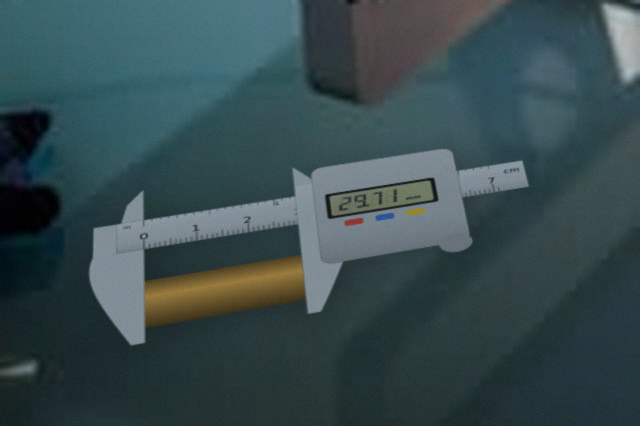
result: 29.71 mm
